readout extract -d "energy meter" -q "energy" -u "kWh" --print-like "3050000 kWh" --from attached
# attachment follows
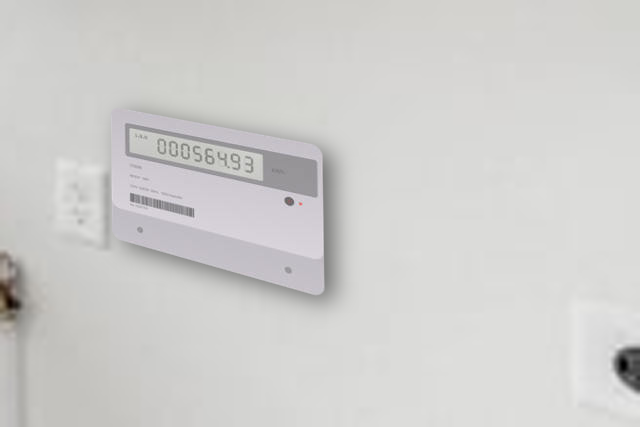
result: 564.93 kWh
